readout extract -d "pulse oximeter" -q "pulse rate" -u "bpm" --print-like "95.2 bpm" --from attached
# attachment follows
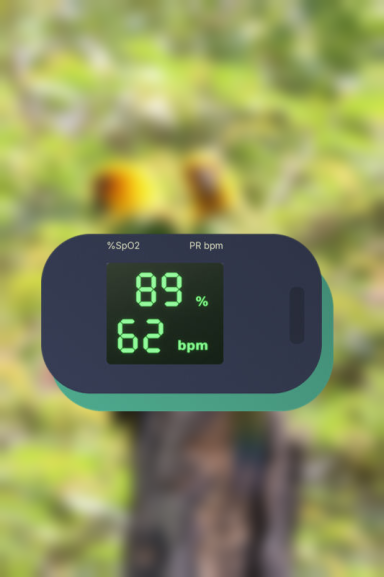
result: 62 bpm
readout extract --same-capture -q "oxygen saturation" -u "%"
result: 89 %
